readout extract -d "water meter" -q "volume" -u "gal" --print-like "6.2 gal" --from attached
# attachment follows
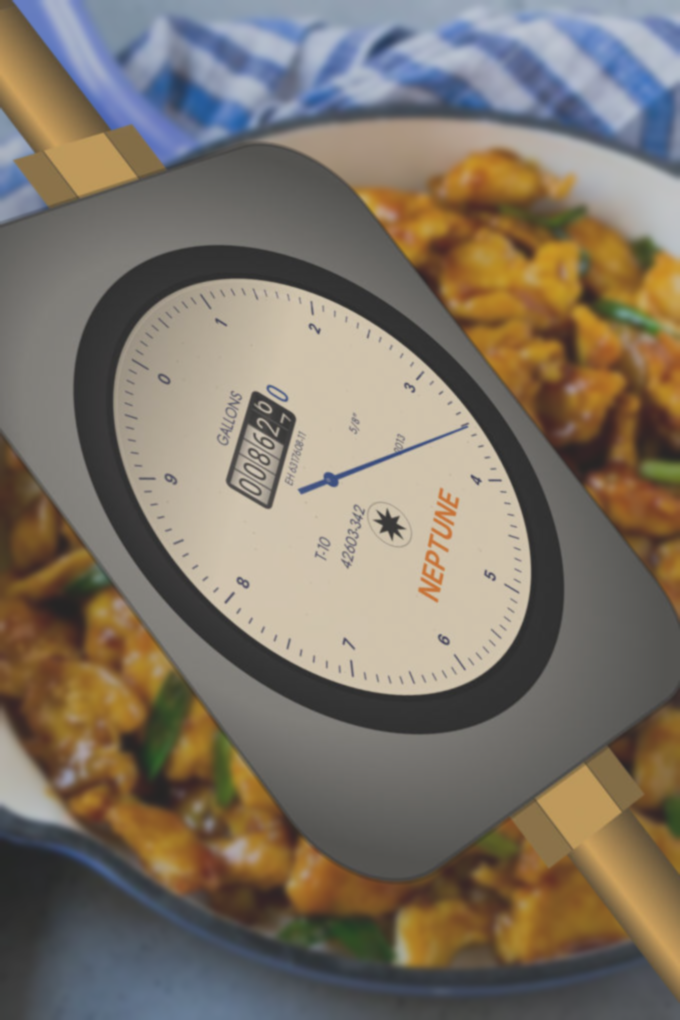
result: 86263.5 gal
